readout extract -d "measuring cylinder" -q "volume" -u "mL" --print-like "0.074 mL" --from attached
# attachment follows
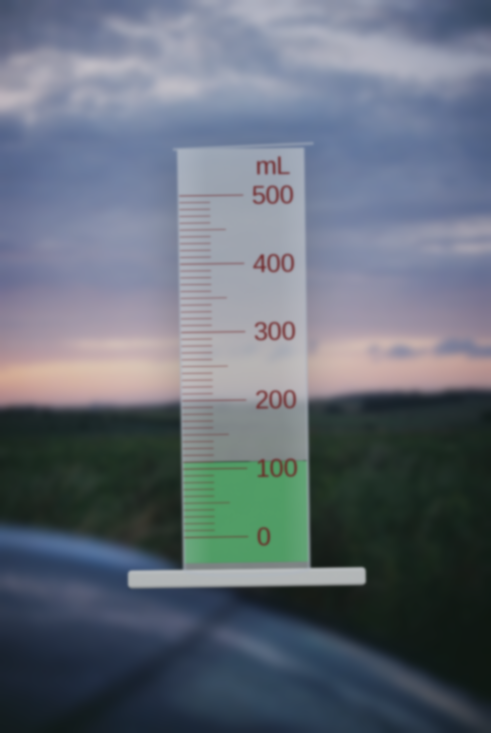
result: 110 mL
